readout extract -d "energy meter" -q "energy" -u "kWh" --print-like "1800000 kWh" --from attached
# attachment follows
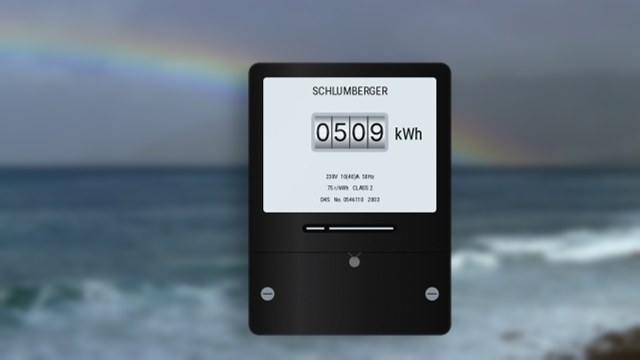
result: 509 kWh
